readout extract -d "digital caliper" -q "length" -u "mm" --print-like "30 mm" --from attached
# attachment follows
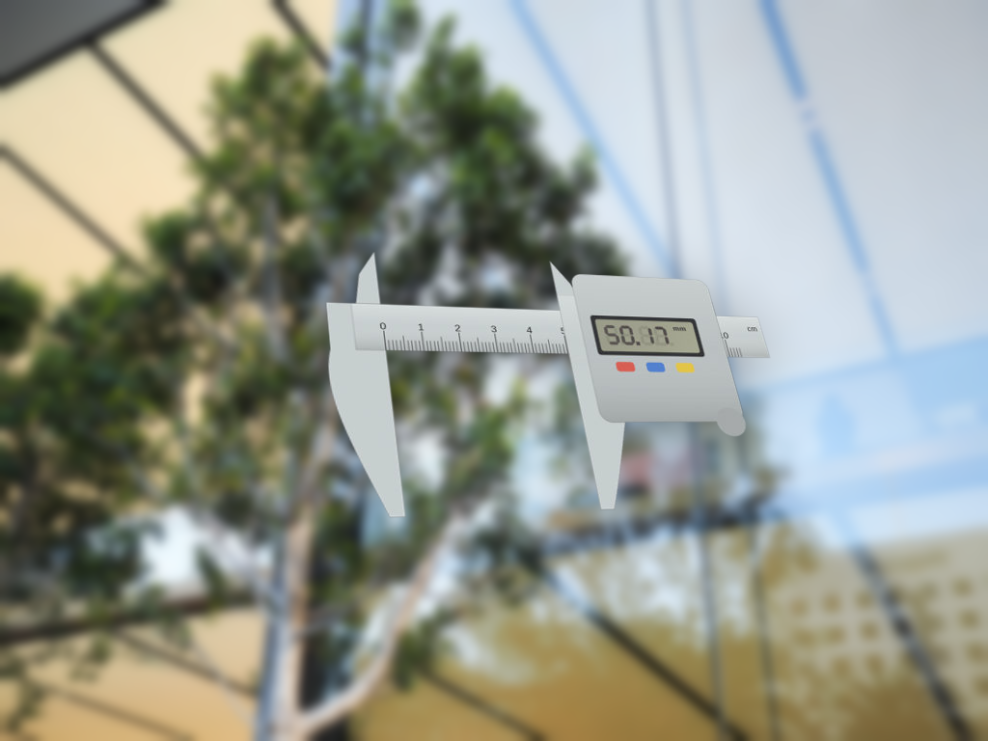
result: 50.17 mm
